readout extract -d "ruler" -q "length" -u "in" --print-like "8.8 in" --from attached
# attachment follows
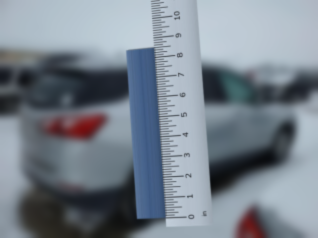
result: 8.5 in
